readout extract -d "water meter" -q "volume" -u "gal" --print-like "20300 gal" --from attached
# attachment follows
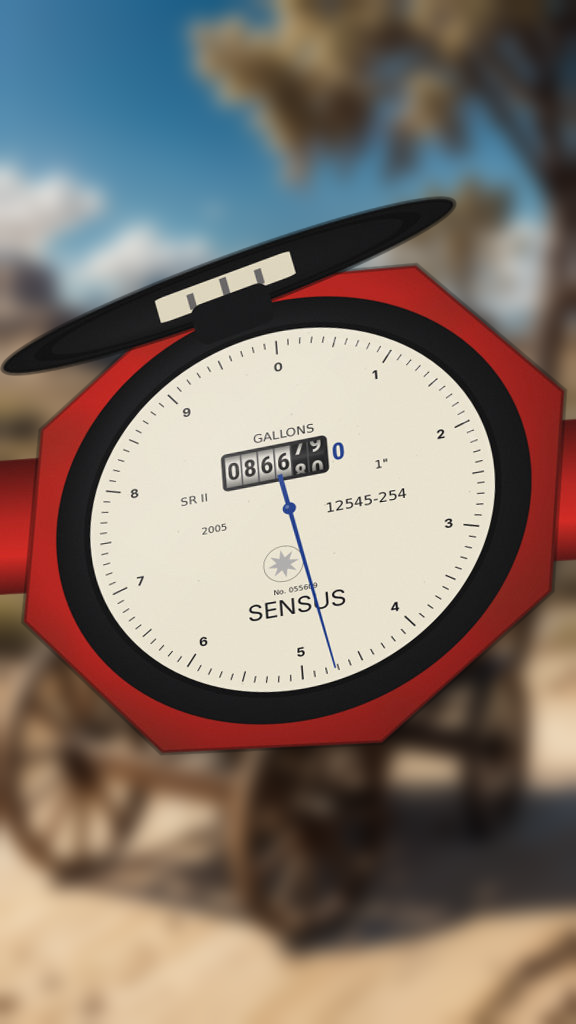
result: 866794.7 gal
